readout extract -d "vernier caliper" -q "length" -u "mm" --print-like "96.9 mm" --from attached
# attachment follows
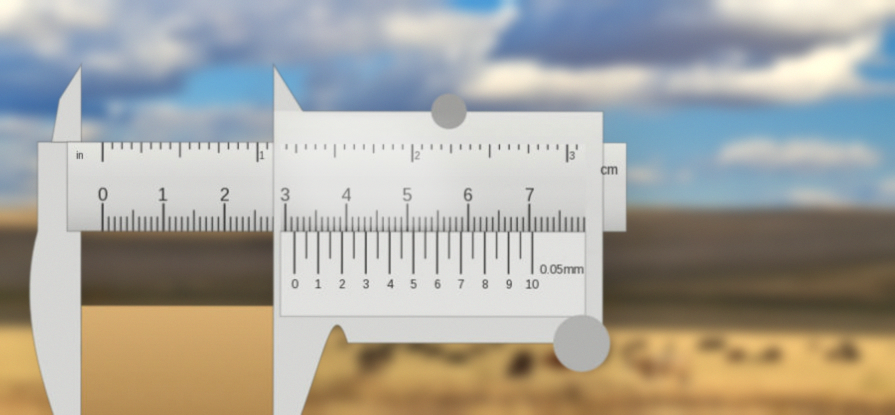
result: 31.5 mm
